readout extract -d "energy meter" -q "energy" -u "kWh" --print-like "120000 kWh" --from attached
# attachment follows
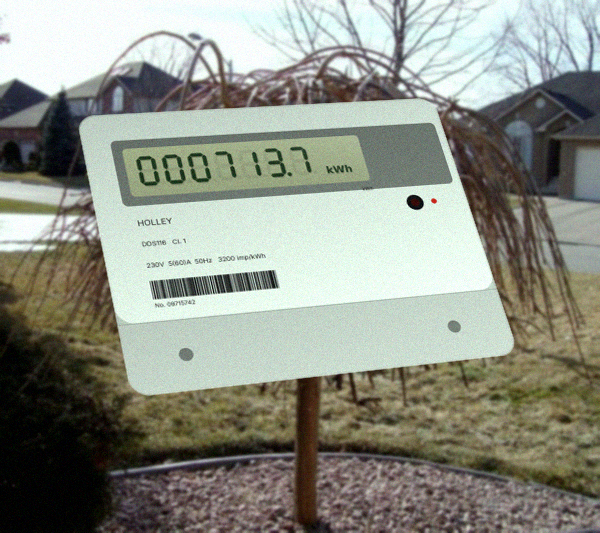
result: 713.7 kWh
